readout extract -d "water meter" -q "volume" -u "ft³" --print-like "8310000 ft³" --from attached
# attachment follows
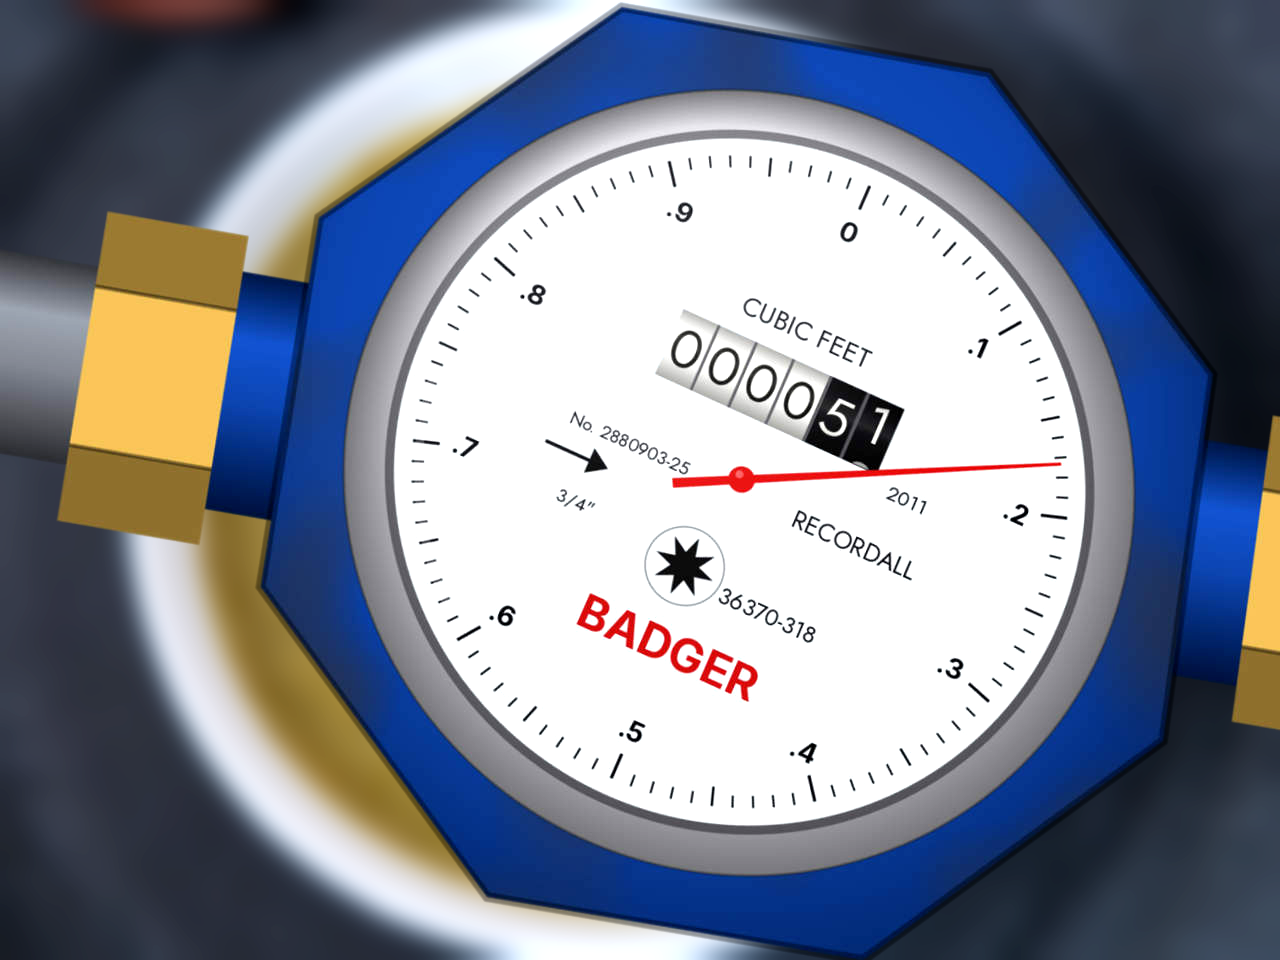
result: 51.17 ft³
